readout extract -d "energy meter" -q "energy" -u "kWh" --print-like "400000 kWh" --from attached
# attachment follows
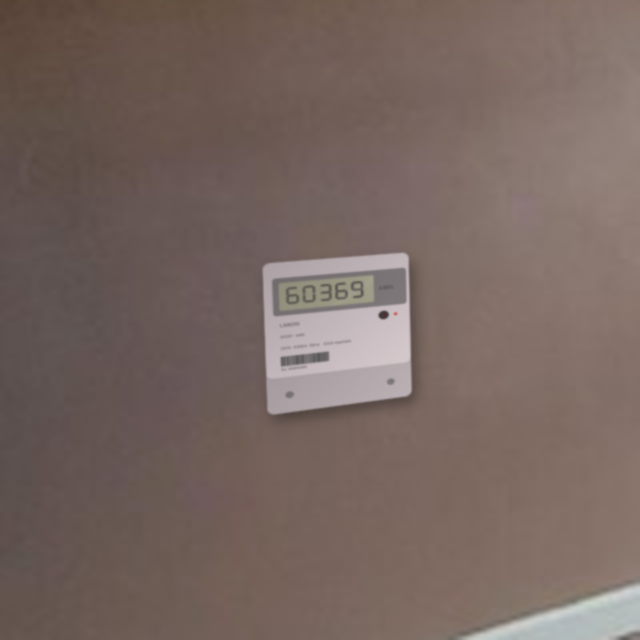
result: 60369 kWh
